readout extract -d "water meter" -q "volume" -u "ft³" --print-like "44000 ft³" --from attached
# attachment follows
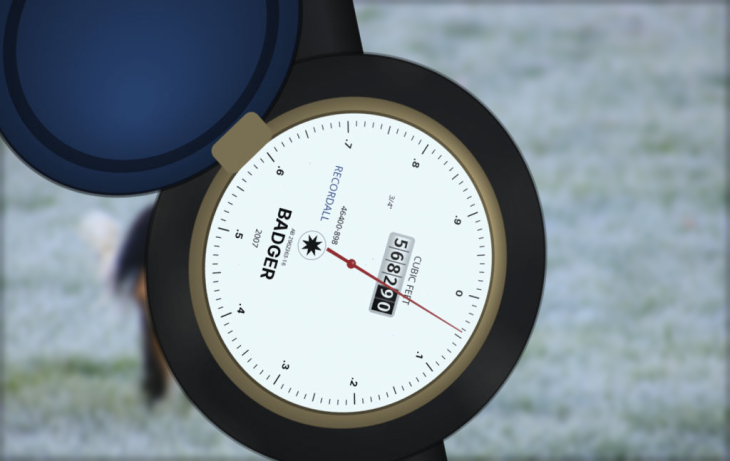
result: 568290.04 ft³
